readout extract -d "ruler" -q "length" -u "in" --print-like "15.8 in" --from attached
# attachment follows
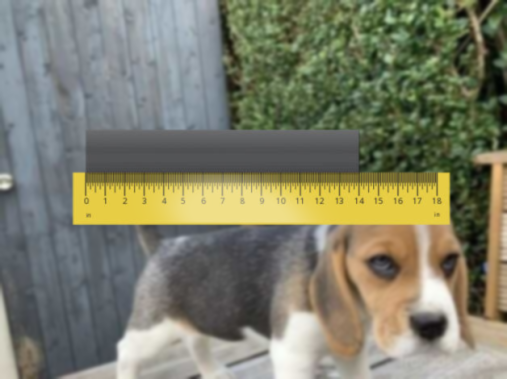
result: 14 in
